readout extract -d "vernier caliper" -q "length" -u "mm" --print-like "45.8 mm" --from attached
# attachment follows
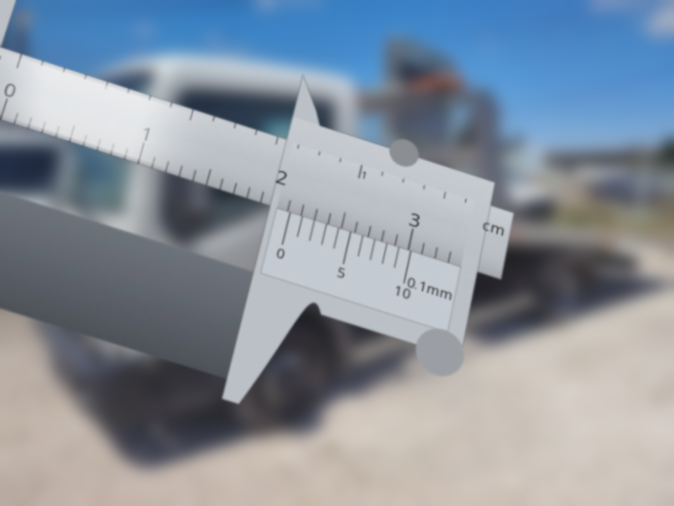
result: 21.2 mm
